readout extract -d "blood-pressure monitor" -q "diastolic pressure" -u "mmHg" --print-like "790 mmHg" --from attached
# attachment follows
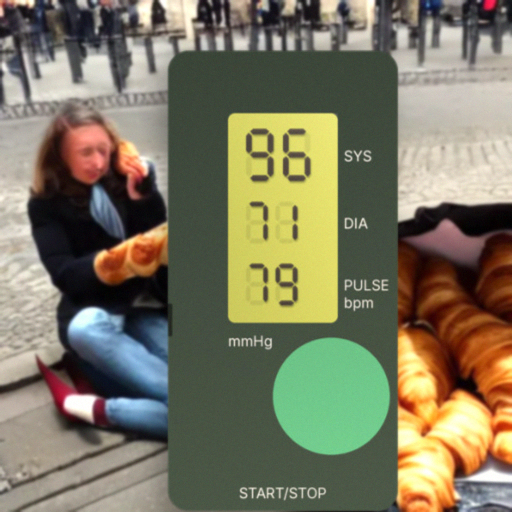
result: 71 mmHg
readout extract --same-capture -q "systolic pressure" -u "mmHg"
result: 96 mmHg
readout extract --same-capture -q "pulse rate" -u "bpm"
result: 79 bpm
